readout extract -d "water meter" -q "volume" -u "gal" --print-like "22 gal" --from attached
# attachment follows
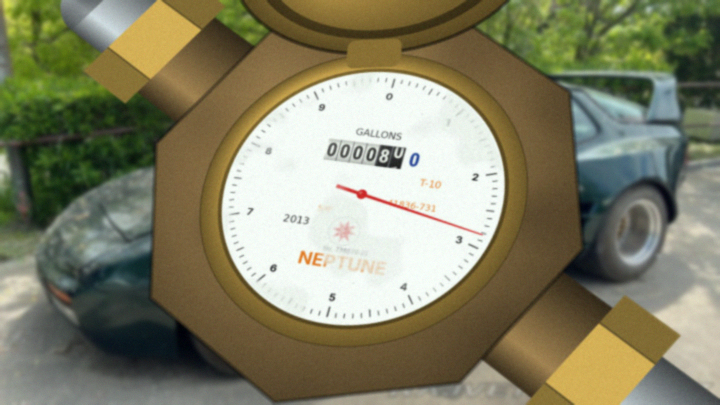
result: 802.8 gal
